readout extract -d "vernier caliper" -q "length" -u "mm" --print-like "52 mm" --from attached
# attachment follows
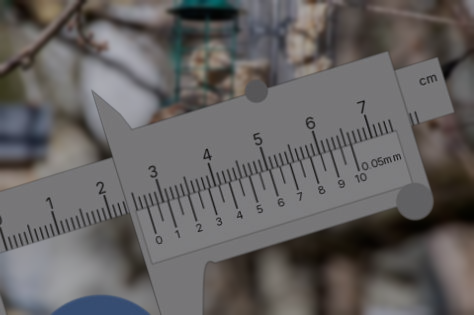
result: 27.0 mm
